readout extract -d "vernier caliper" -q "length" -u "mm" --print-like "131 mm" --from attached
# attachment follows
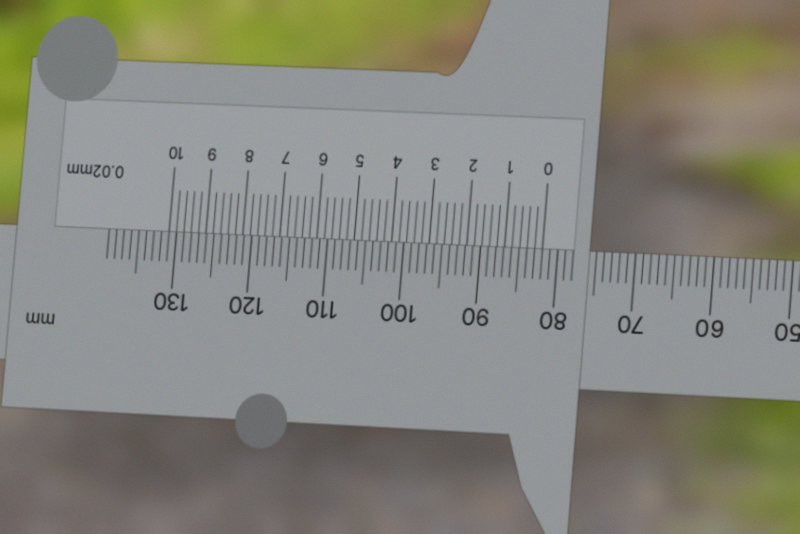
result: 82.0 mm
